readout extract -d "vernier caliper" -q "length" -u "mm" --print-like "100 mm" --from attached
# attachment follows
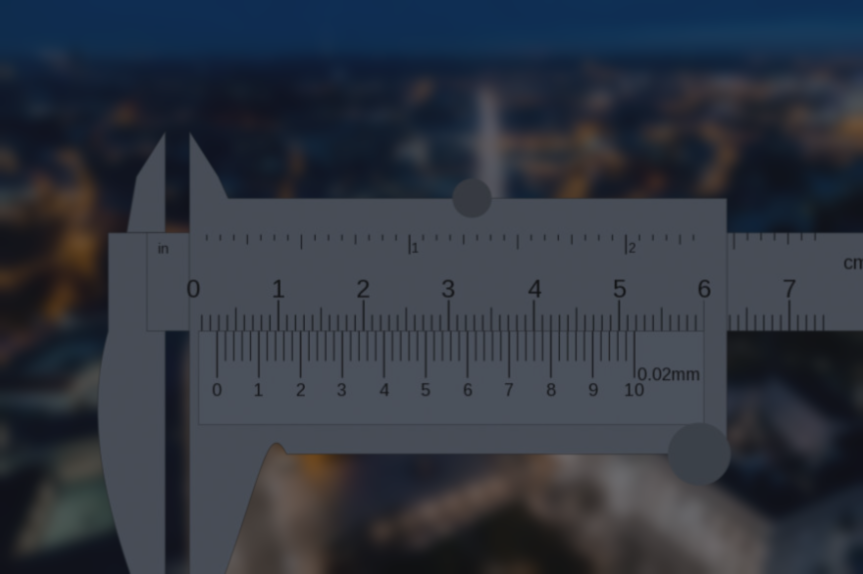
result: 2.8 mm
